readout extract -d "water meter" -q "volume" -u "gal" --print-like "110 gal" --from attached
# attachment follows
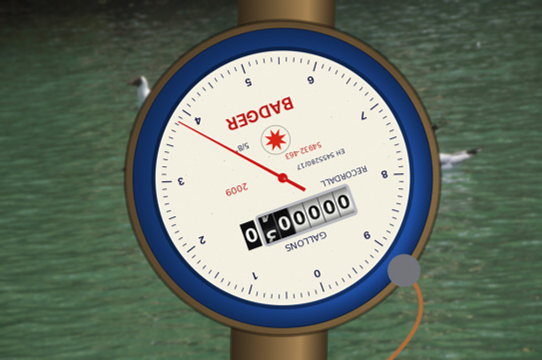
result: 33.8 gal
